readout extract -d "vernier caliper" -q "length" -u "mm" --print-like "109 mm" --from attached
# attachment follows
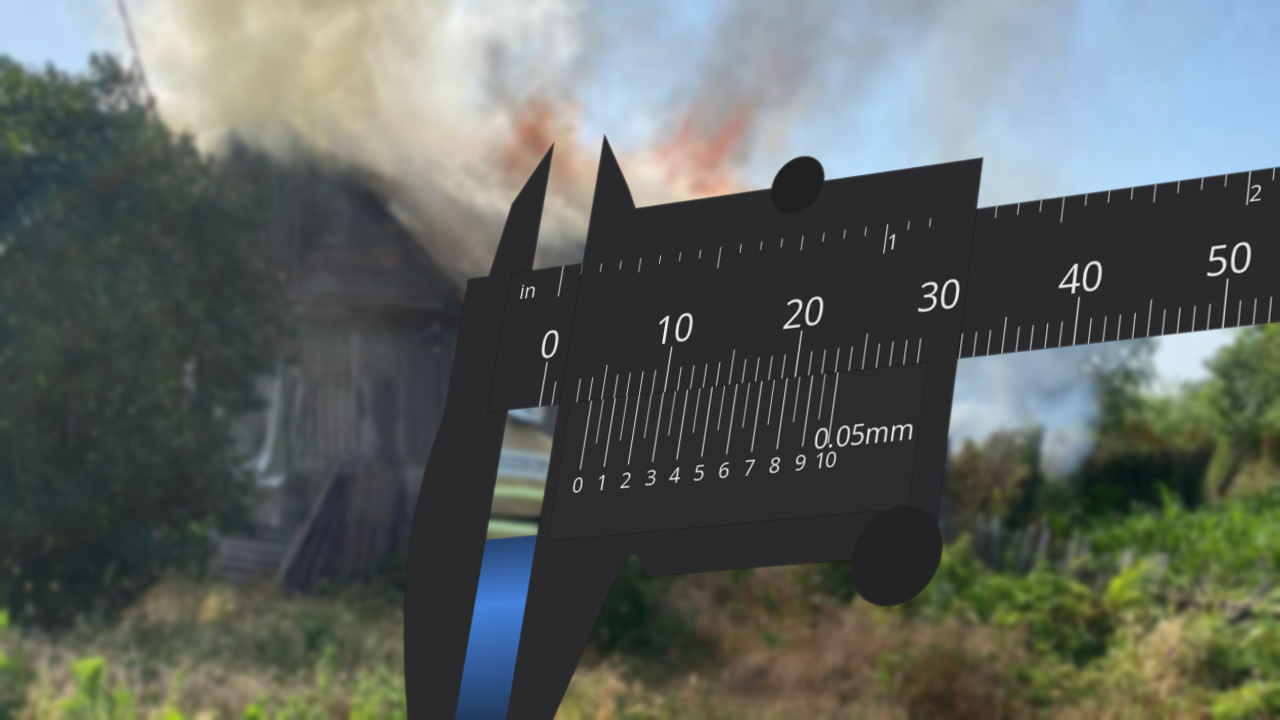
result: 4.2 mm
